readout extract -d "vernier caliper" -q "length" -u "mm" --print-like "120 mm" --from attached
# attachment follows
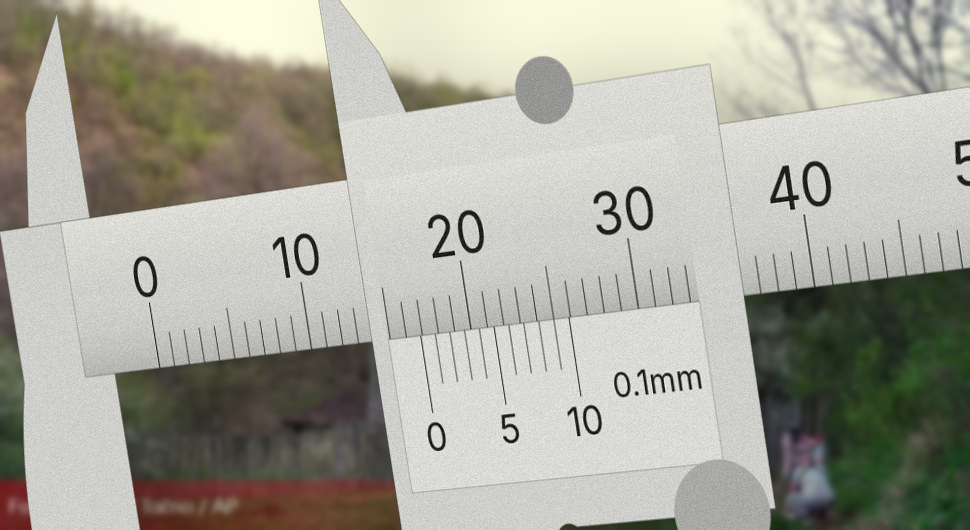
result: 16.9 mm
